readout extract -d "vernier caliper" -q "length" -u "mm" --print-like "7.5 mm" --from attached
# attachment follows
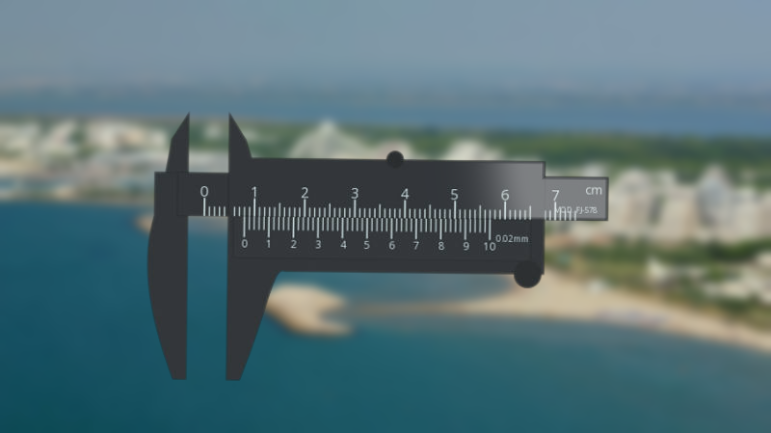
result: 8.0 mm
